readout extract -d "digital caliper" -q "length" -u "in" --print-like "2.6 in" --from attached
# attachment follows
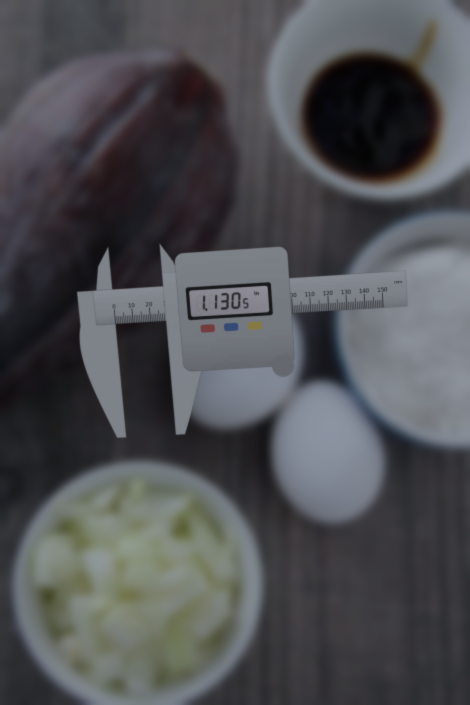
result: 1.1305 in
